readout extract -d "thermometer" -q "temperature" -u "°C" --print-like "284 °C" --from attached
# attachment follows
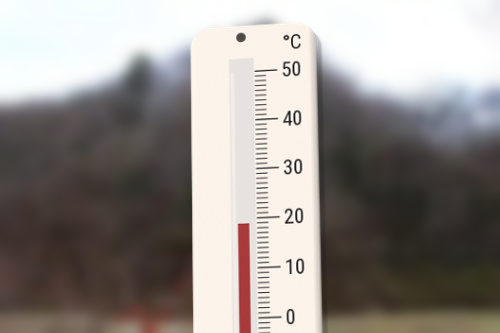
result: 19 °C
